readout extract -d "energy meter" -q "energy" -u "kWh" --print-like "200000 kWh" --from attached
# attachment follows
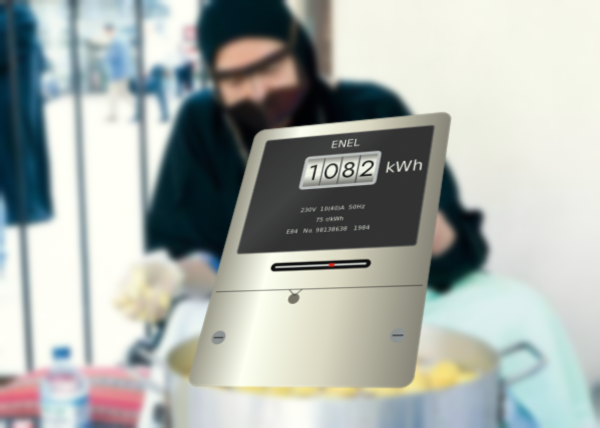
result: 1082 kWh
